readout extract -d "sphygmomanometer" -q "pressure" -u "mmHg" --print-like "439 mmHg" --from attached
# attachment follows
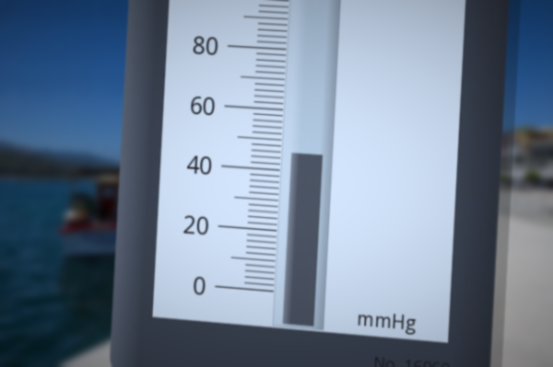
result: 46 mmHg
